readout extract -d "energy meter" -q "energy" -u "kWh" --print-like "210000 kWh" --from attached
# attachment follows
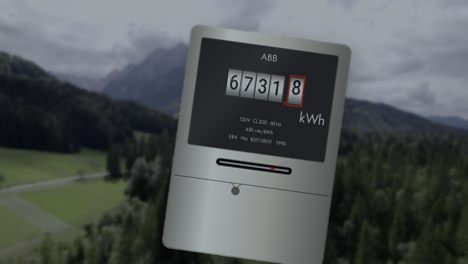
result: 6731.8 kWh
